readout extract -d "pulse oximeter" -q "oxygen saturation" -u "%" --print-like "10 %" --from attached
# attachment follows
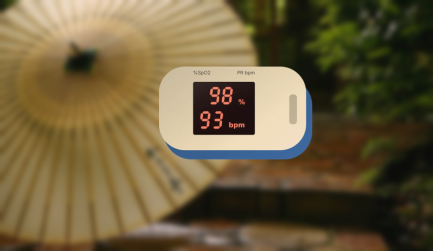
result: 98 %
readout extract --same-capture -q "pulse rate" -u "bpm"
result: 93 bpm
